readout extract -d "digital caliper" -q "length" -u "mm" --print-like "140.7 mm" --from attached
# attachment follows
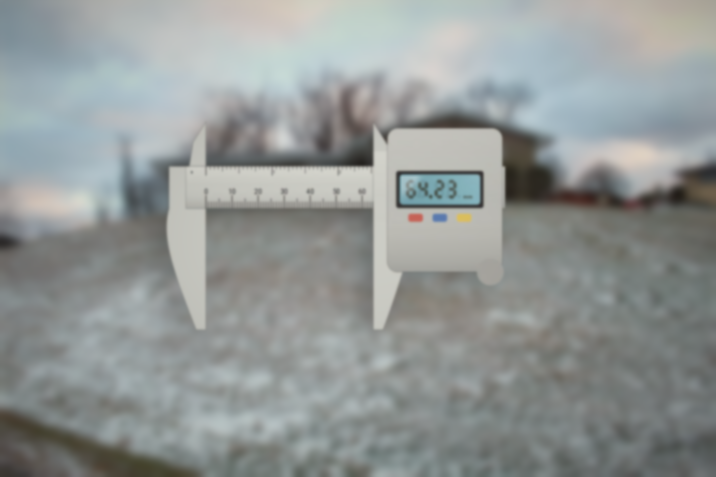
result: 64.23 mm
